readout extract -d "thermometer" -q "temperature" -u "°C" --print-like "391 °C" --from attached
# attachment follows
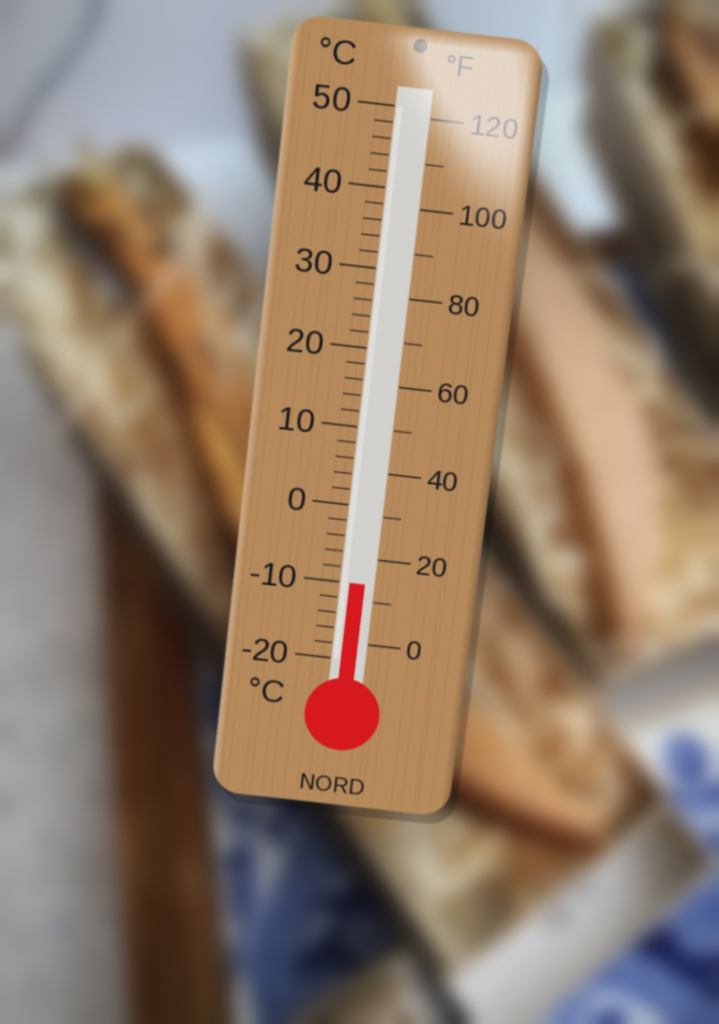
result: -10 °C
